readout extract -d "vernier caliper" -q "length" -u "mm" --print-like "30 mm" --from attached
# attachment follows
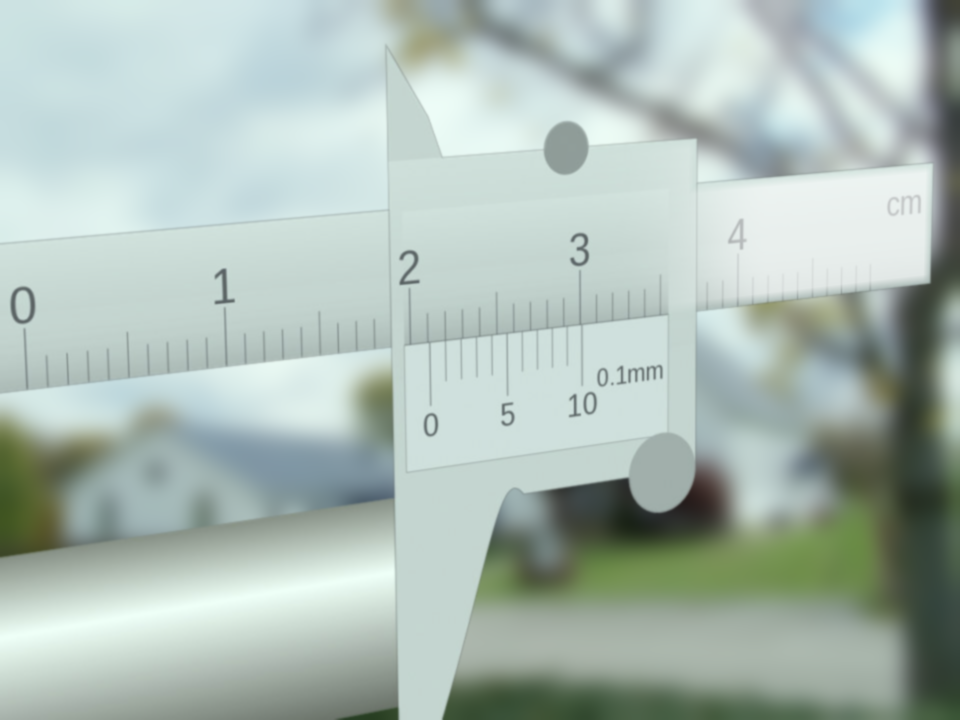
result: 21.1 mm
